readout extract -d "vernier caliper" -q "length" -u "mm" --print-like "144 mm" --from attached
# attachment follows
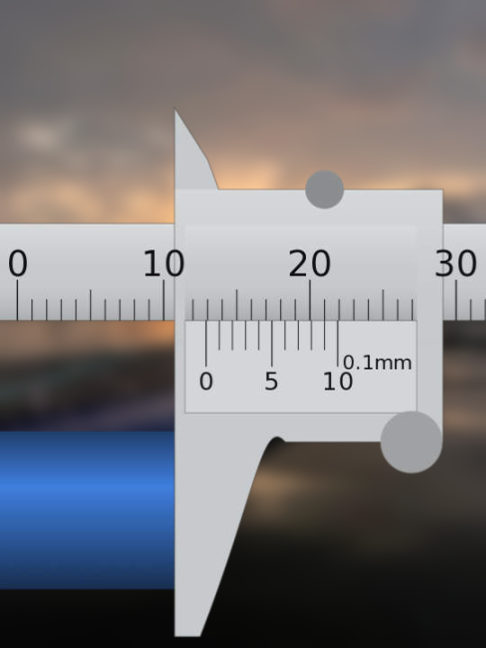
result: 12.9 mm
